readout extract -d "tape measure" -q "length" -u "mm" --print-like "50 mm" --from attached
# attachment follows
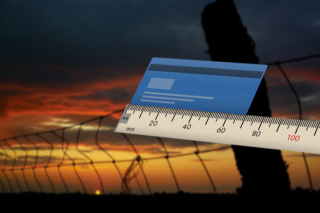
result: 70 mm
